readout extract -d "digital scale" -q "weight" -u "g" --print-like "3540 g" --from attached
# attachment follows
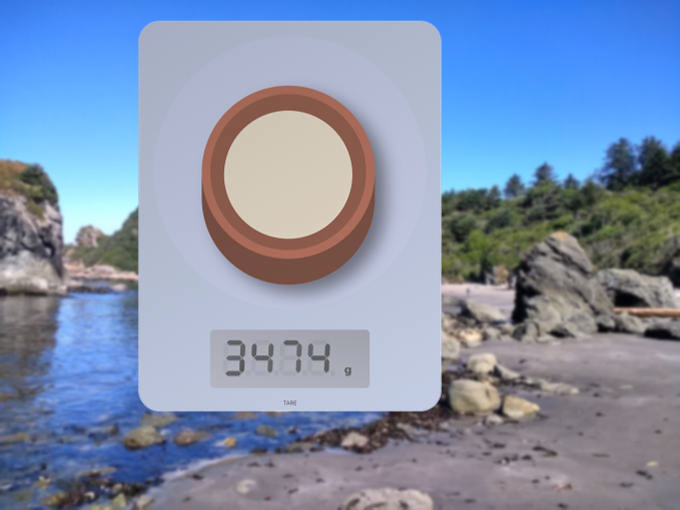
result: 3474 g
